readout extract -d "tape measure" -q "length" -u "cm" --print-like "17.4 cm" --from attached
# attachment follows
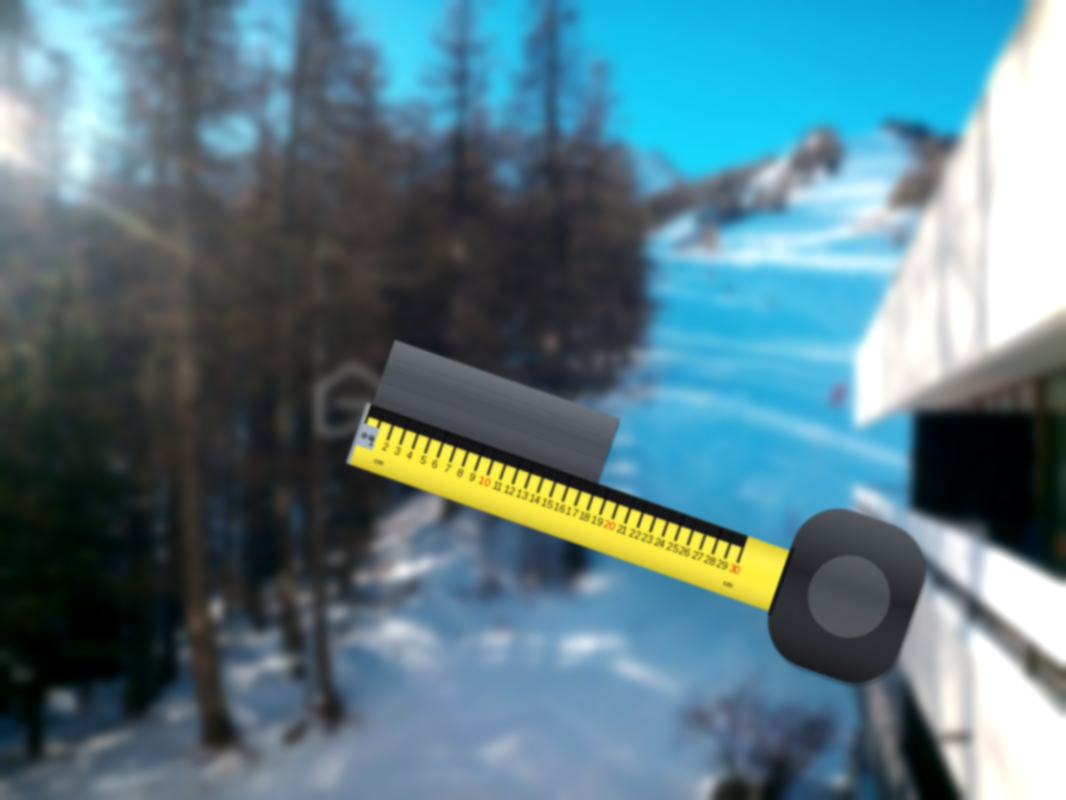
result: 18 cm
